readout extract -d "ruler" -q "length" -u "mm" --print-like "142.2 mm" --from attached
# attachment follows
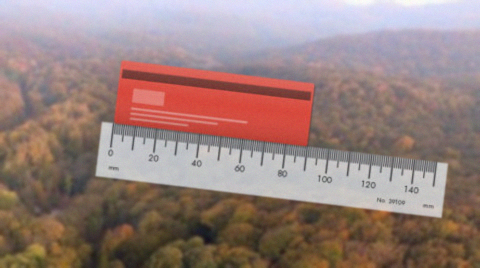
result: 90 mm
